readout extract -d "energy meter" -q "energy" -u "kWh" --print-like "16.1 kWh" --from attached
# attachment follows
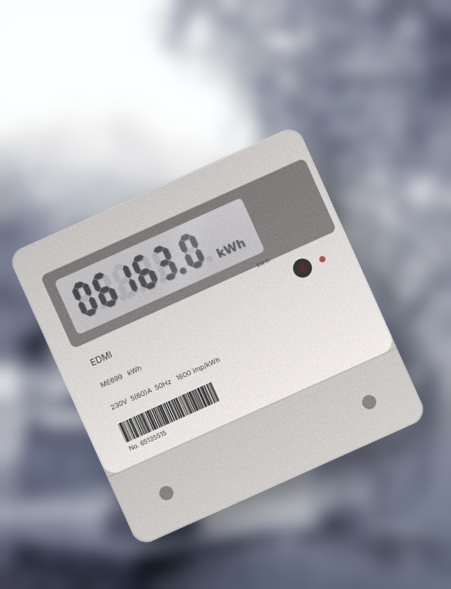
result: 6163.0 kWh
